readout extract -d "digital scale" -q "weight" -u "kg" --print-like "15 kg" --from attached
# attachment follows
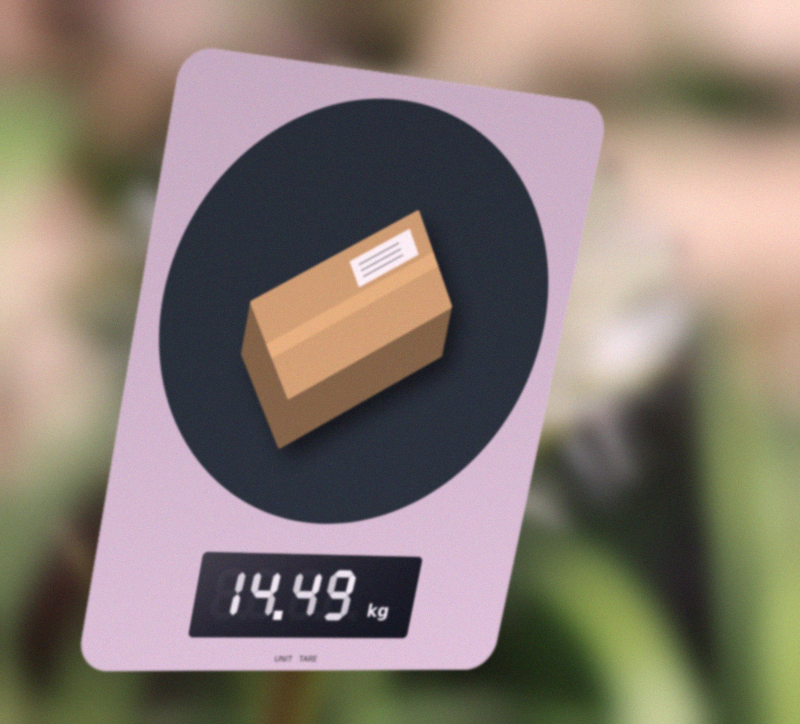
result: 14.49 kg
